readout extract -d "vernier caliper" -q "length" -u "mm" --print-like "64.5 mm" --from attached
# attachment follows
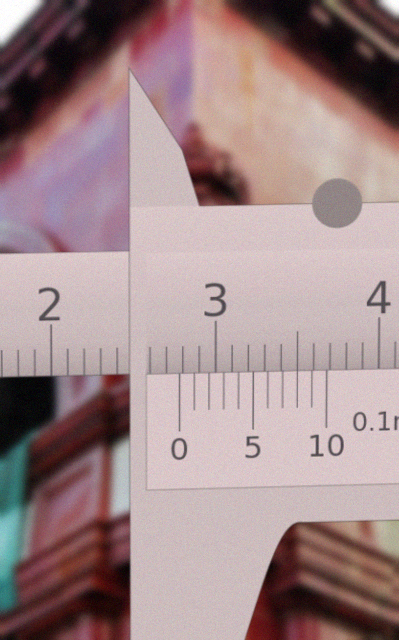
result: 27.8 mm
